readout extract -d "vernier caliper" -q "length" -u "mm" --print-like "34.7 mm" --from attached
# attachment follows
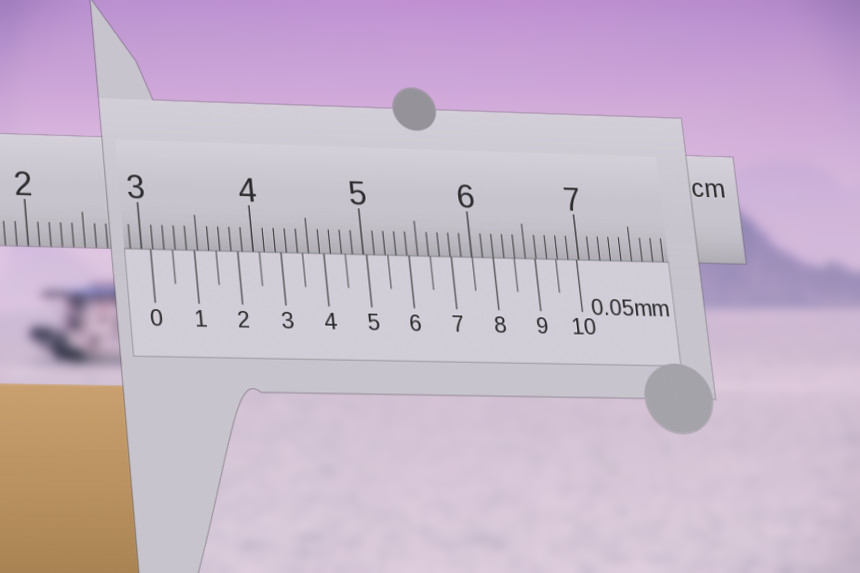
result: 30.8 mm
